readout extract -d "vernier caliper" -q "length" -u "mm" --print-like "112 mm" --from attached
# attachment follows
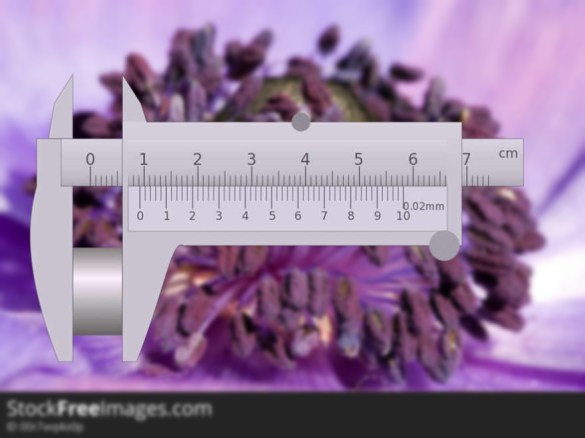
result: 9.2 mm
